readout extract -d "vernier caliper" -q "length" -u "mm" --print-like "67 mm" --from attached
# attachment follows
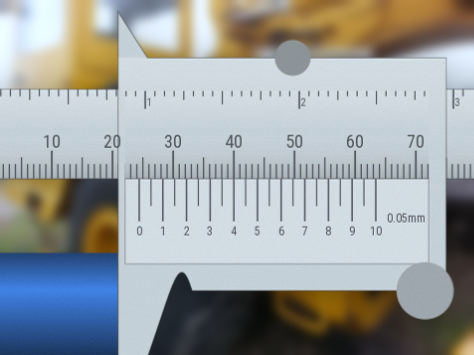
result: 24.4 mm
